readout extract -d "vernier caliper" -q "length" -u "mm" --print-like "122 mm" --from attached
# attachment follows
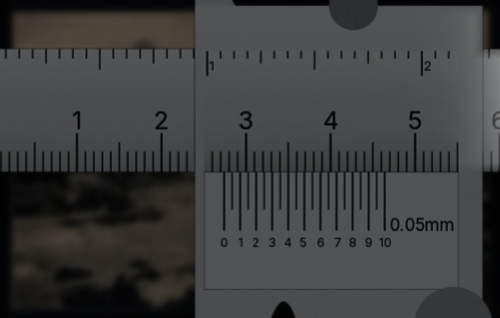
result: 27.4 mm
